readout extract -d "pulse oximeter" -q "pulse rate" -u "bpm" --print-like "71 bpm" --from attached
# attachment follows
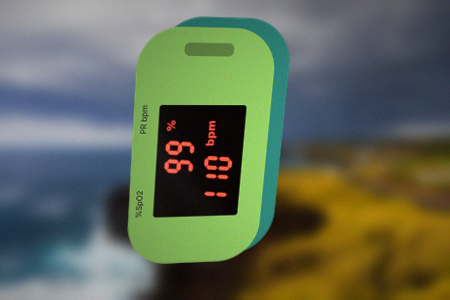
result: 110 bpm
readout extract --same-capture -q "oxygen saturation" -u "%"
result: 99 %
